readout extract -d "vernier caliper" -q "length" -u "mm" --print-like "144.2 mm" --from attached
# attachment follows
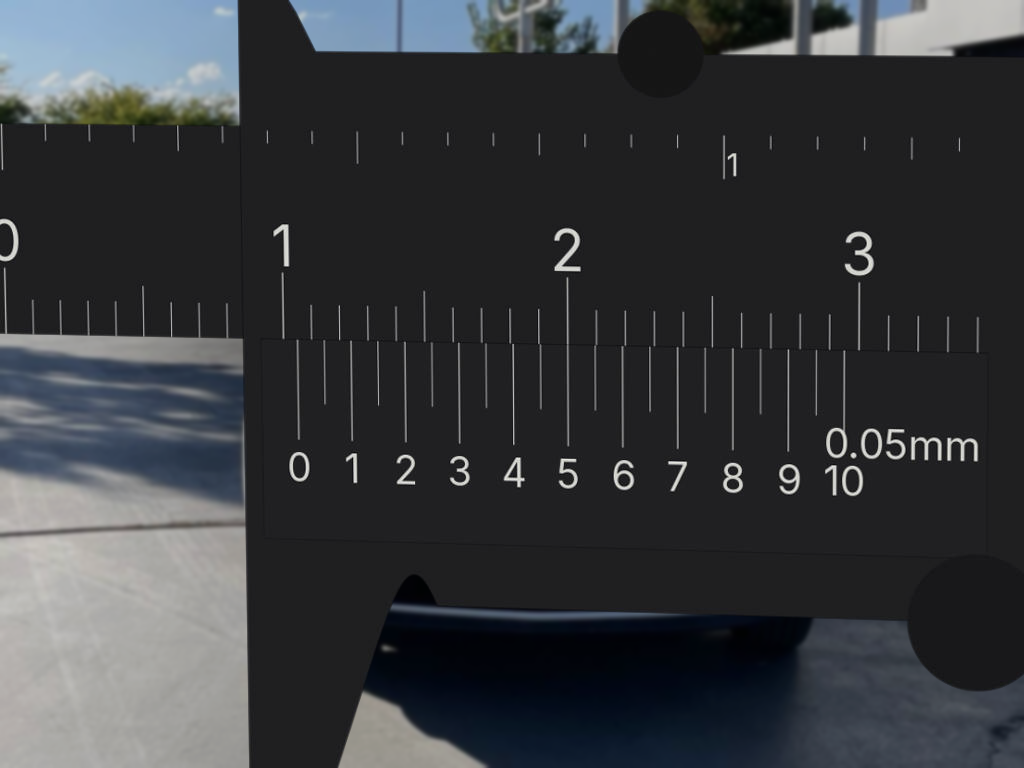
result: 10.50 mm
